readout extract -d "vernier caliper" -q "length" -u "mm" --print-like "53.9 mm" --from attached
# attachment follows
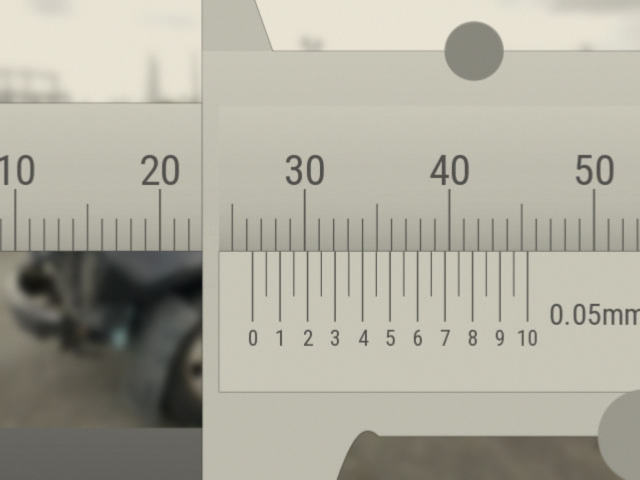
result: 26.4 mm
